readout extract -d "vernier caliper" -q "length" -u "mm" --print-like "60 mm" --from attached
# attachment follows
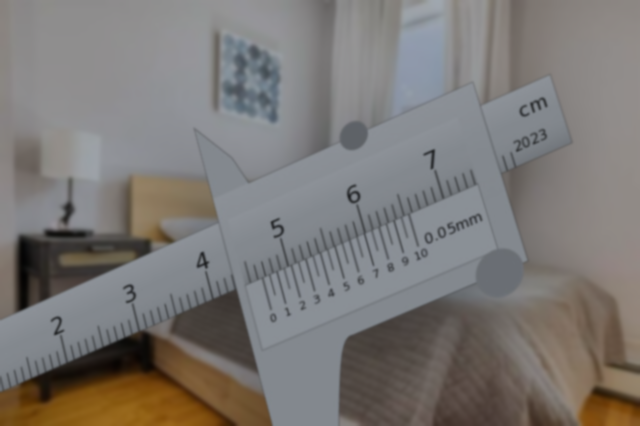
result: 46.6 mm
